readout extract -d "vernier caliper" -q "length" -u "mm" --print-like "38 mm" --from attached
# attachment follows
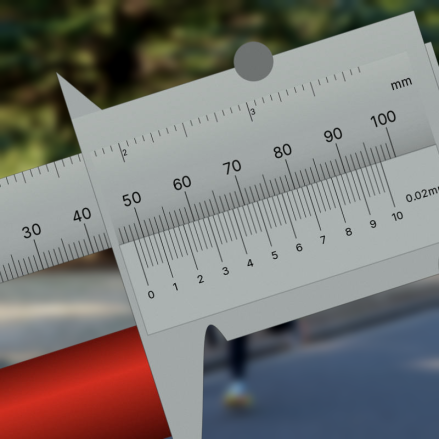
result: 48.0 mm
